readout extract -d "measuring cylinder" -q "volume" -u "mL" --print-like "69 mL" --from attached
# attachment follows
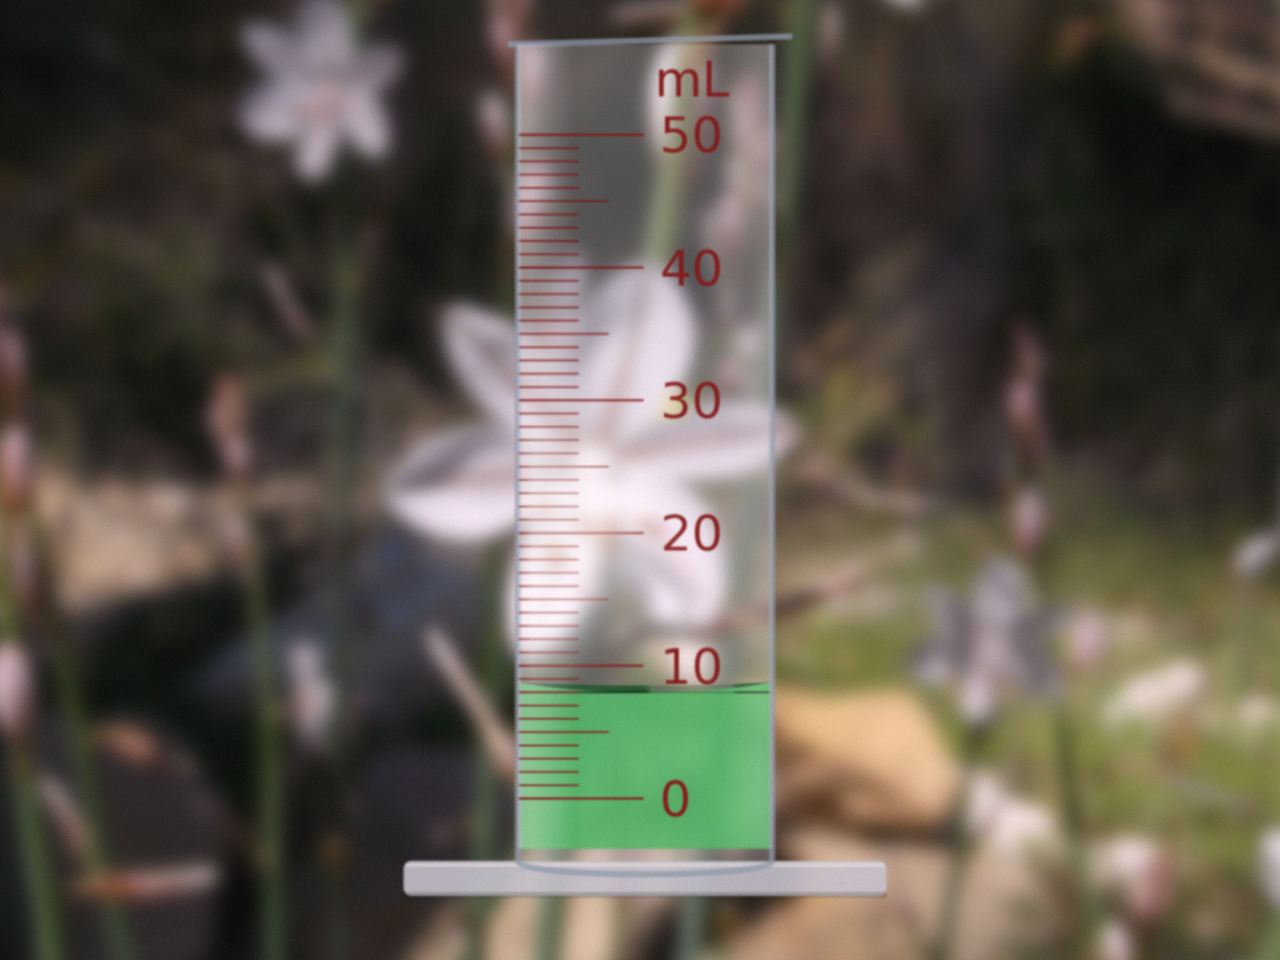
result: 8 mL
